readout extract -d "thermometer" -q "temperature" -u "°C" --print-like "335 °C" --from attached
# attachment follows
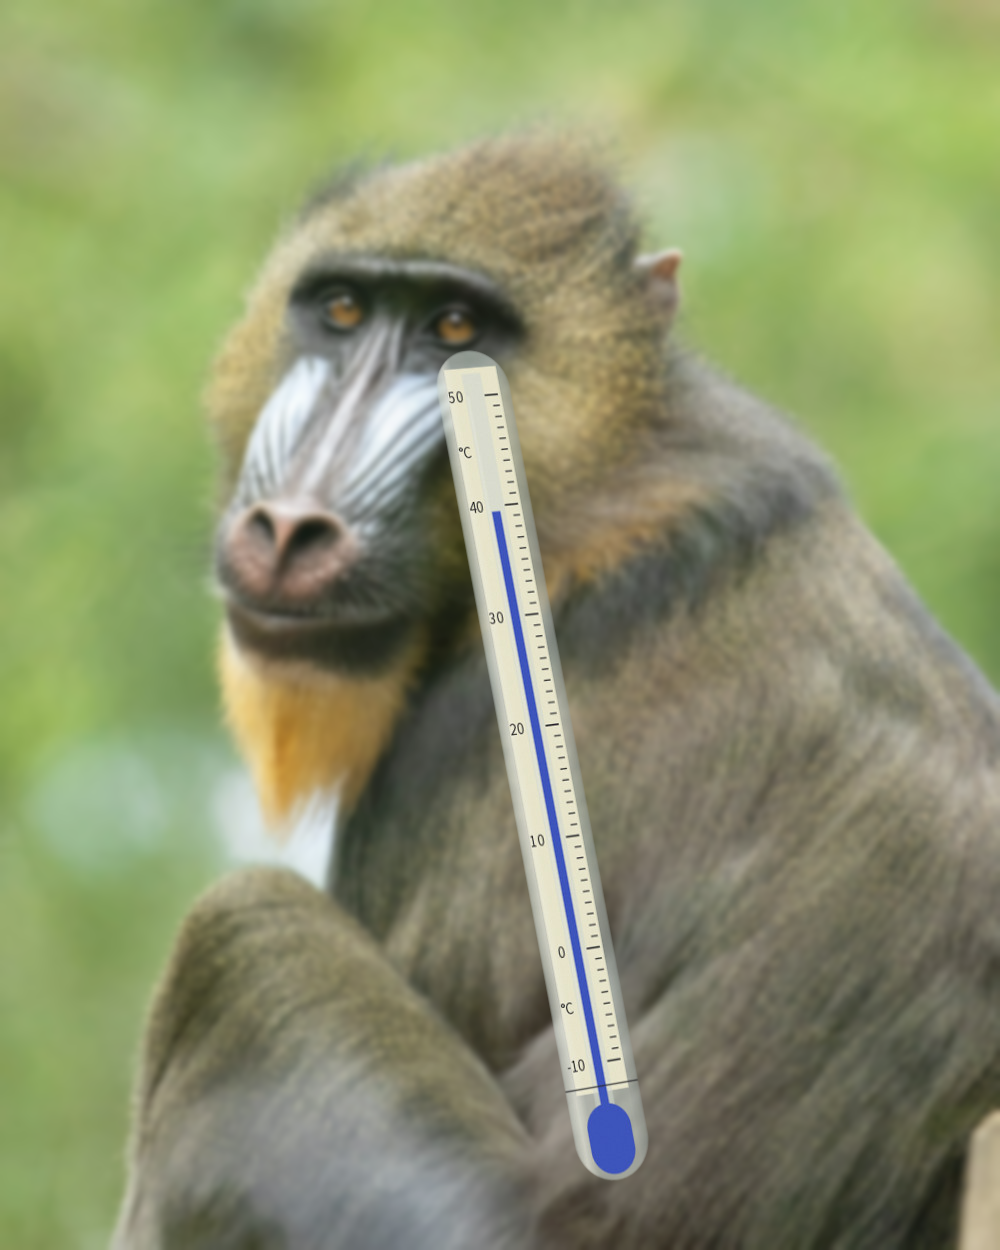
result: 39.5 °C
